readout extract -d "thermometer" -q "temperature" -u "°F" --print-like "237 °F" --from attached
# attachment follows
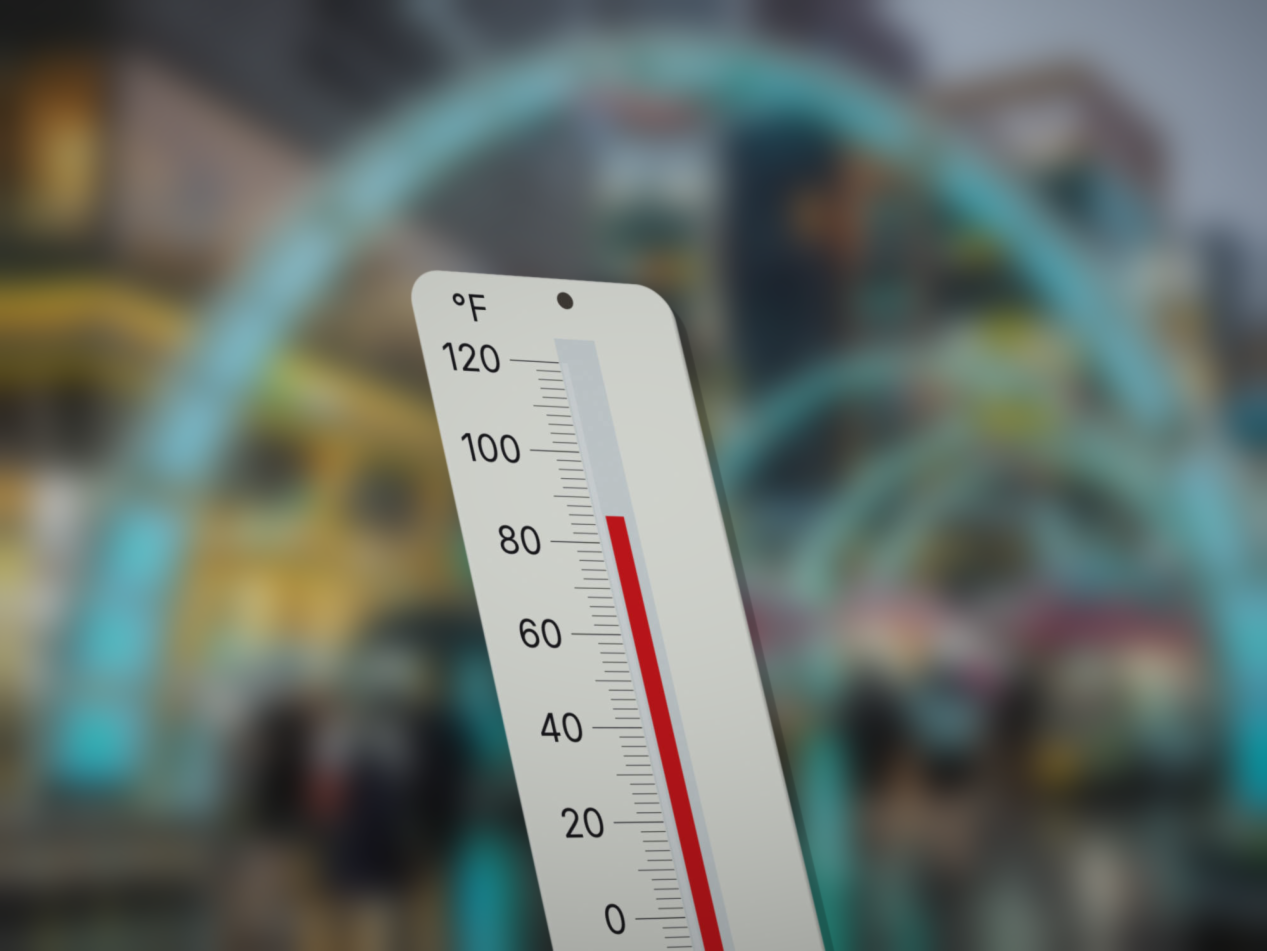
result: 86 °F
